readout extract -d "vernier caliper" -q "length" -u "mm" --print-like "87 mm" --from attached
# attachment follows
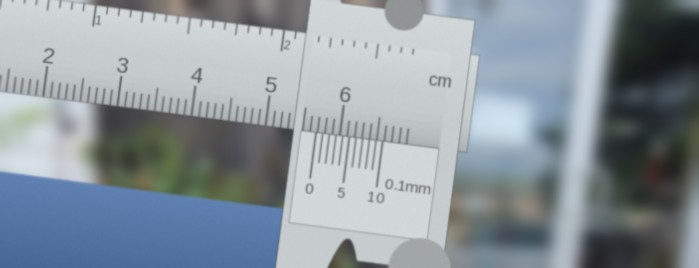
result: 56.8 mm
